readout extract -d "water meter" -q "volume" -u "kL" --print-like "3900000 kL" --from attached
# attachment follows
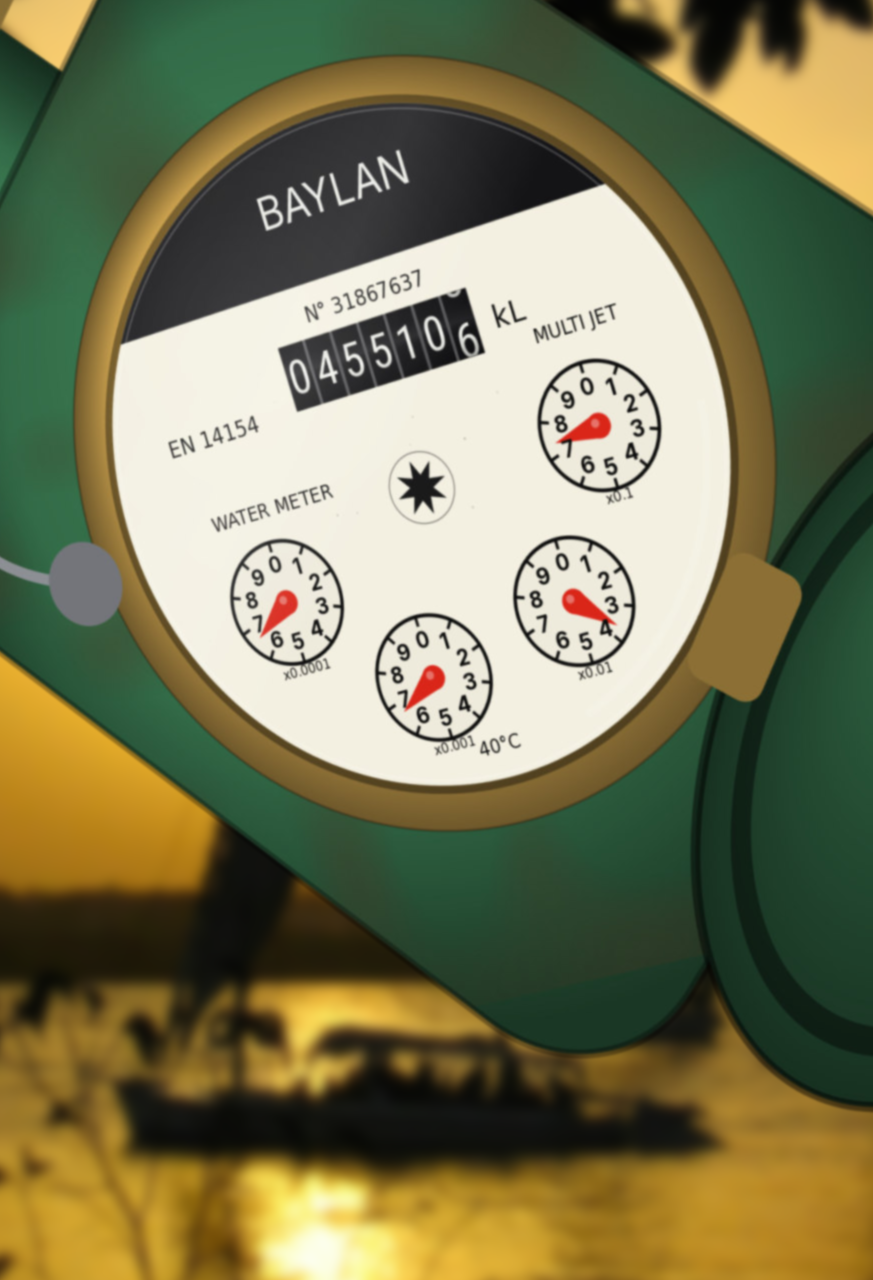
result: 455105.7366 kL
